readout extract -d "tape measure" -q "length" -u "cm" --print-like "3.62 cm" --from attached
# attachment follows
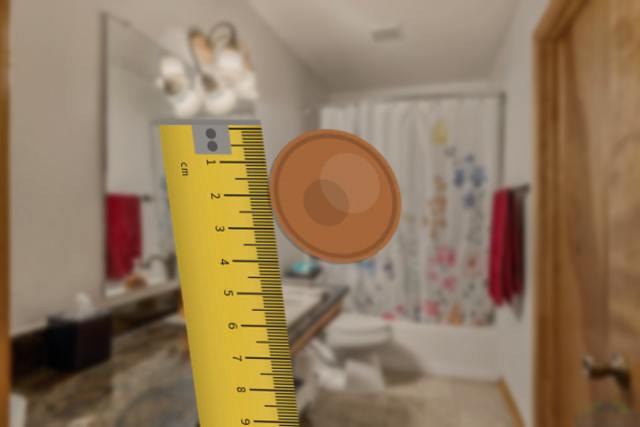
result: 4 cm
